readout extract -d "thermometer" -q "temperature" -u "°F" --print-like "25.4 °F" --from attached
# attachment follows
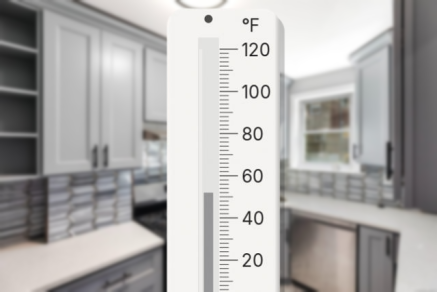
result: 52 °F
